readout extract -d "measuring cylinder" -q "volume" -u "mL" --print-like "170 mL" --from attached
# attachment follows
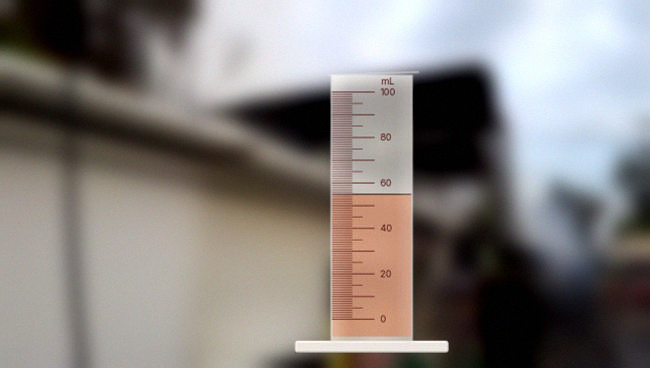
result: 55 mL
